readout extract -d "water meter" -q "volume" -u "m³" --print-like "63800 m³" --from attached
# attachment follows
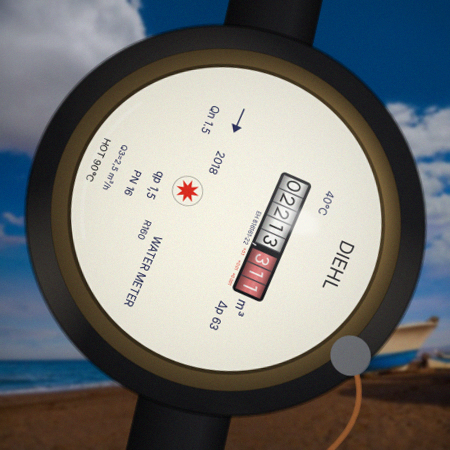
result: 2213.311 m³
